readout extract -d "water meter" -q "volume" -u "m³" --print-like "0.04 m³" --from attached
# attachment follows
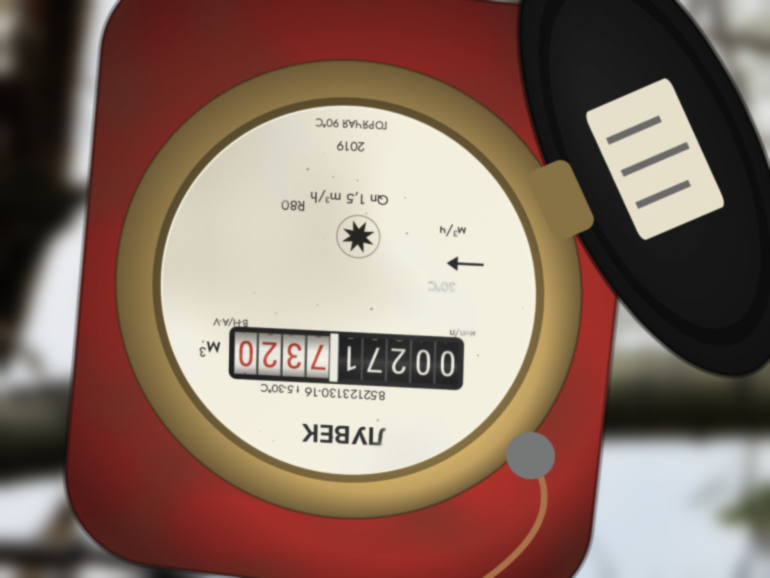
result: 271.7320 m³
